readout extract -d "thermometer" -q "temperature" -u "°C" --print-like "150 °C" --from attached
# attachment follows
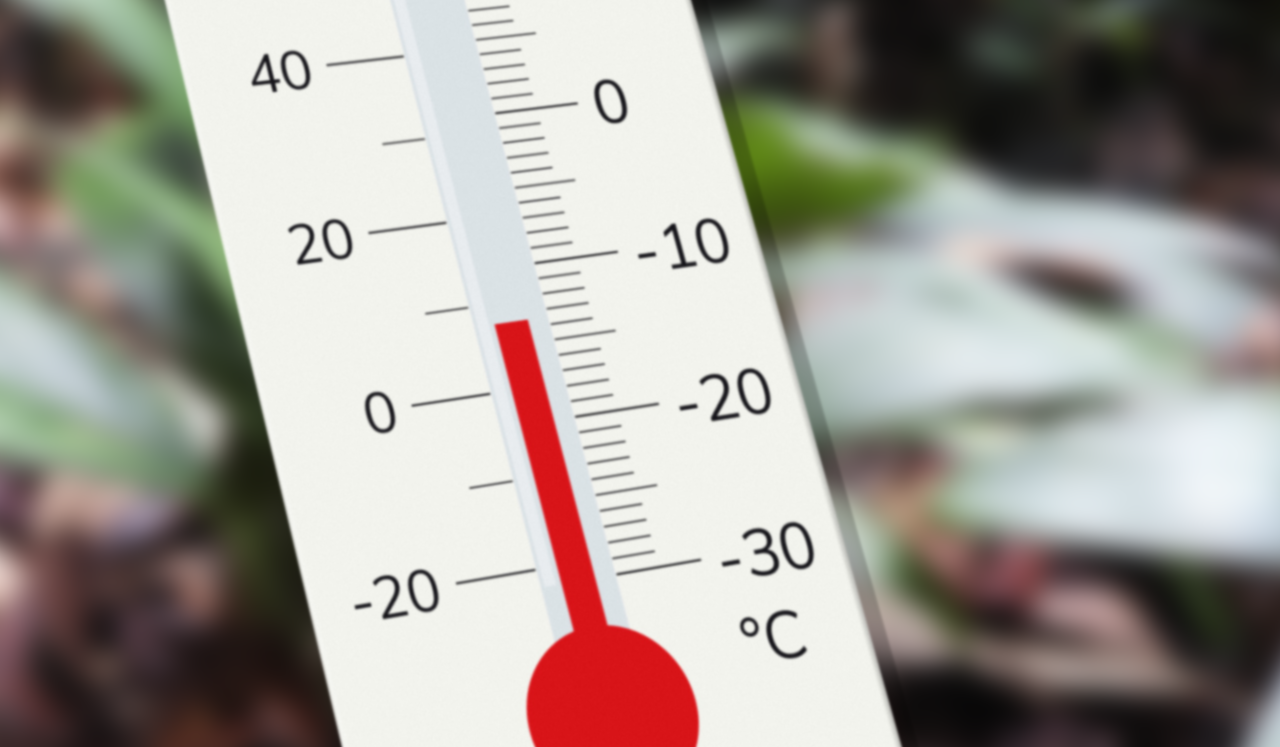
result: -13.5 °C
